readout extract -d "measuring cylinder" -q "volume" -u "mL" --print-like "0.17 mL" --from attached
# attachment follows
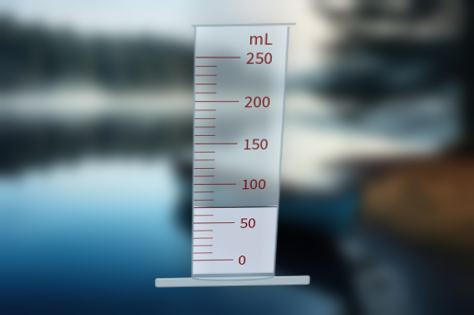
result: 70 mL
